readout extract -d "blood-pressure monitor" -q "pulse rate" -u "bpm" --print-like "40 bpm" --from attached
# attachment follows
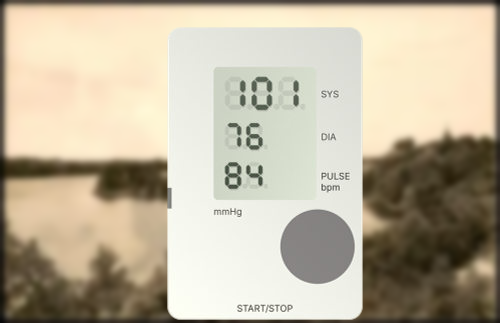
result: 84 bpm
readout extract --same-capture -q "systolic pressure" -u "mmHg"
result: 101 mmHg
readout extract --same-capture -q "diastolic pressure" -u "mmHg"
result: 76 mmHg
